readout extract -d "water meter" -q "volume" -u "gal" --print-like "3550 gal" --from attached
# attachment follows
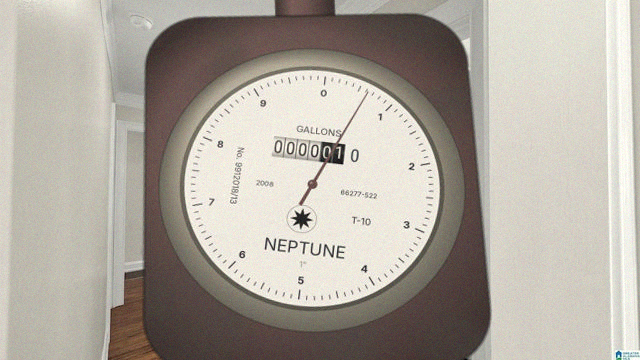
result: 10.6 gal
